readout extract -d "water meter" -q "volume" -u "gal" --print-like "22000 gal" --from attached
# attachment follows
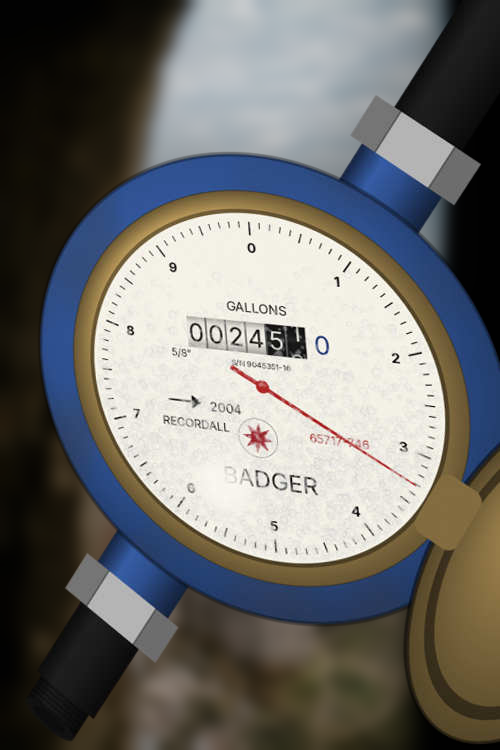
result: 24513.3 gal
